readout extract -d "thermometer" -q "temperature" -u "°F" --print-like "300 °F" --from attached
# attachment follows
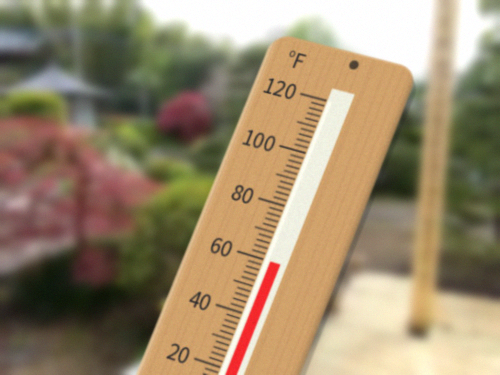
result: 60 °F
